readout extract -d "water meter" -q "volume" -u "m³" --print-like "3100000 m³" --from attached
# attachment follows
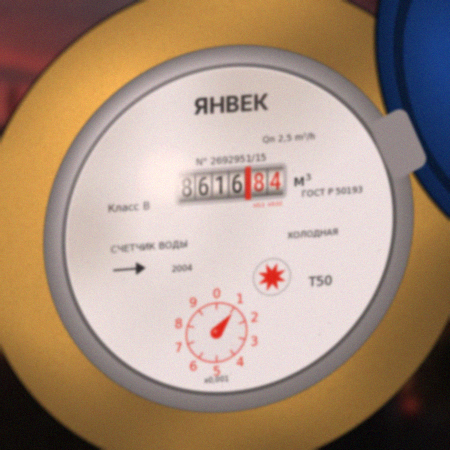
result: 8616.841 m³
